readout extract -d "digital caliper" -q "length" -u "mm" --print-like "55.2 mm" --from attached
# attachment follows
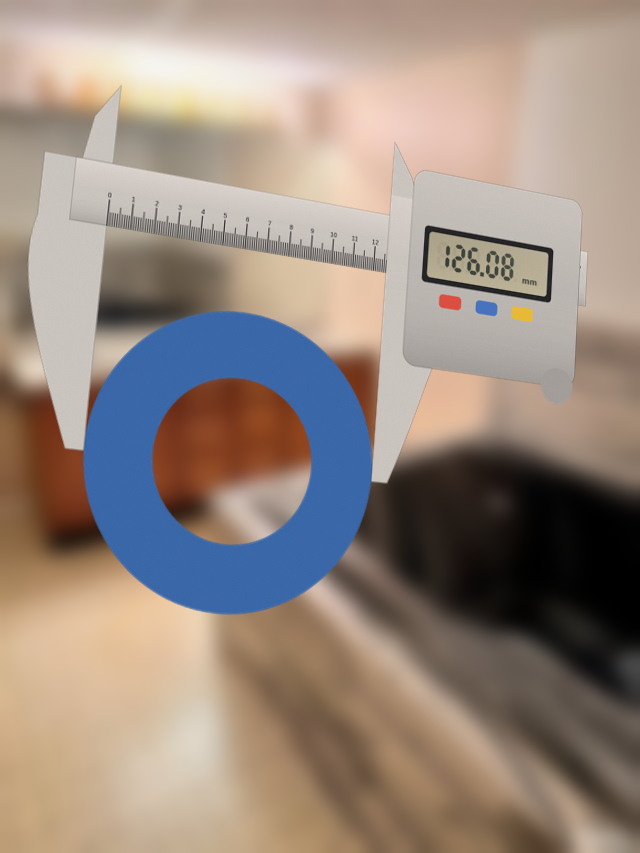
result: 126.08 mm
